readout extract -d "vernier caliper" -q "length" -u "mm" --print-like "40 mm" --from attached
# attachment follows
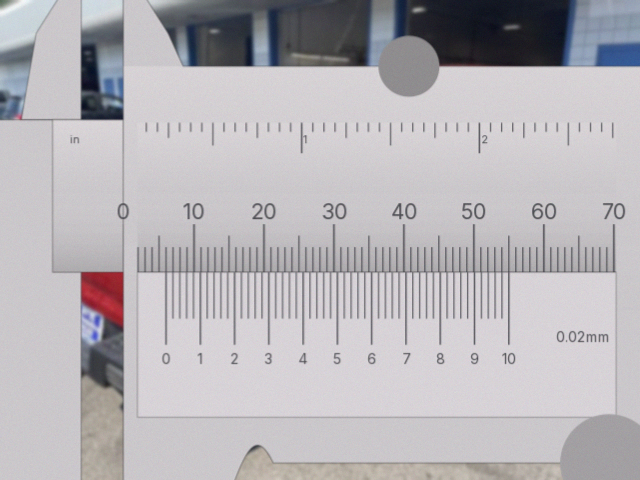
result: 6.0 mm
